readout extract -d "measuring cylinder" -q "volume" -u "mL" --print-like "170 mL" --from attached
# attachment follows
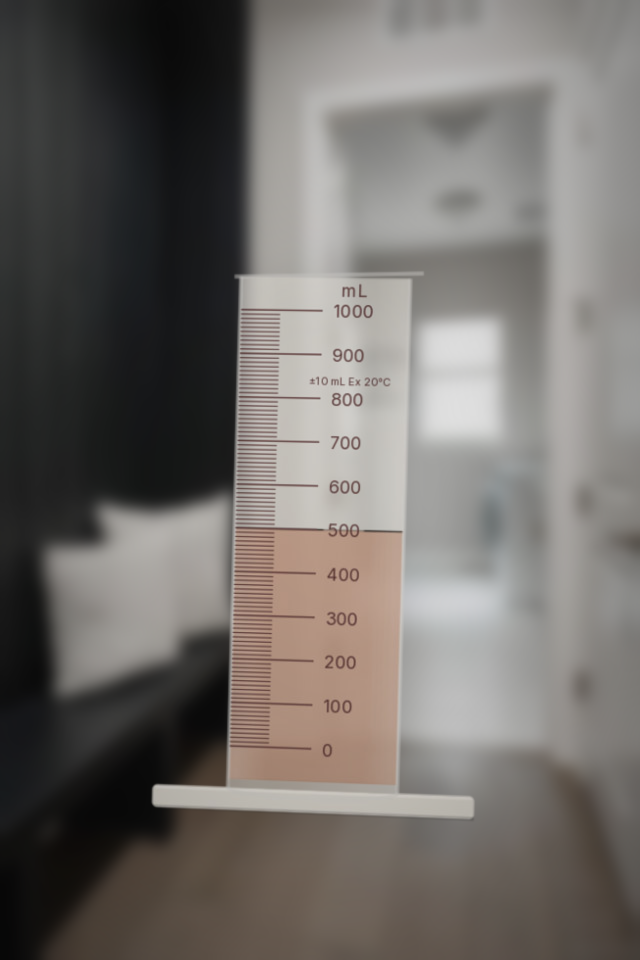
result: 500 mL
